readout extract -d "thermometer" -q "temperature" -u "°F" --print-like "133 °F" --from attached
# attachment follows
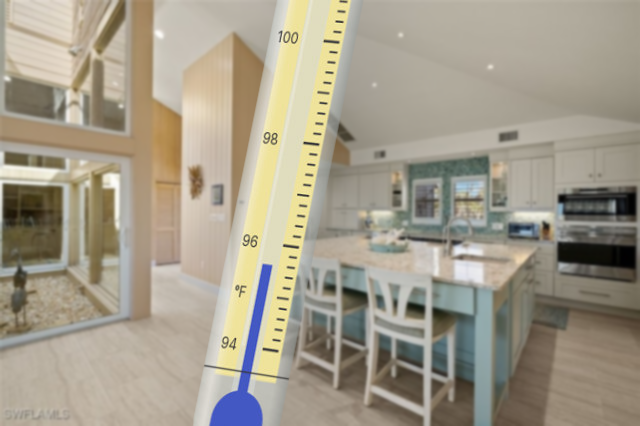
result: 95.6 °F
